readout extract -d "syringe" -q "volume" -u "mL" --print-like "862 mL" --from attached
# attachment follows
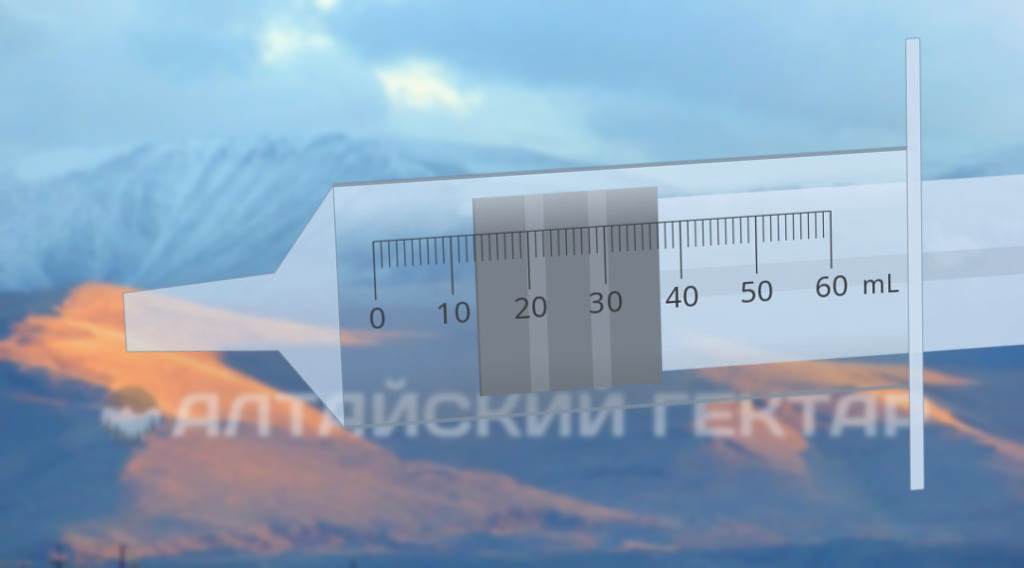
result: 13 mL
